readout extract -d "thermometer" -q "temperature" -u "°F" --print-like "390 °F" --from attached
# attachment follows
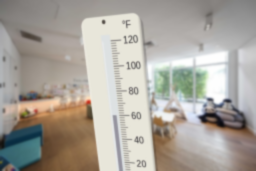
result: 60 °F
